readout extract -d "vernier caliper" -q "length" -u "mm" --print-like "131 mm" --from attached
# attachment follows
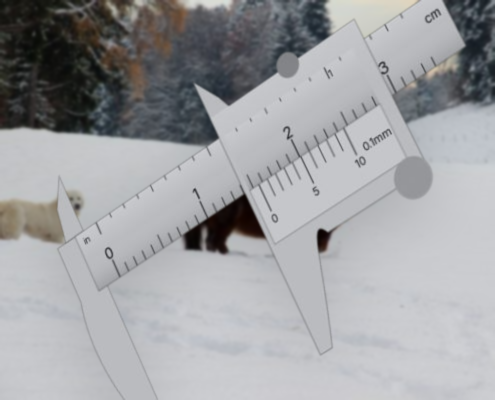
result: 15.6 mm
